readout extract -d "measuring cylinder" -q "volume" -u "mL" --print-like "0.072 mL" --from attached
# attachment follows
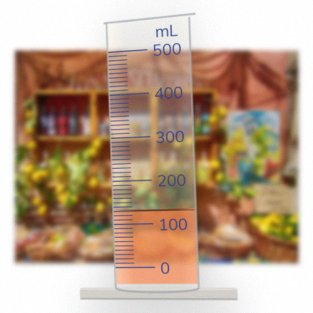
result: 130 mL
